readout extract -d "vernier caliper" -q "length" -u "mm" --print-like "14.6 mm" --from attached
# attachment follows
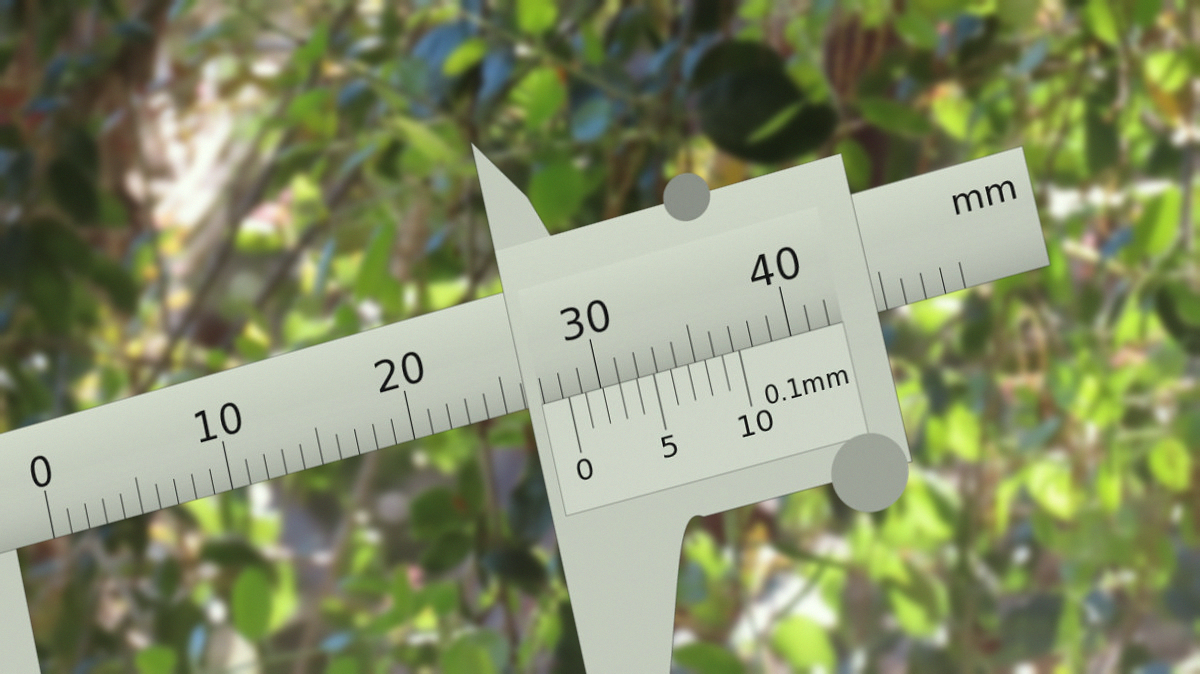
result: 28.3 mm
